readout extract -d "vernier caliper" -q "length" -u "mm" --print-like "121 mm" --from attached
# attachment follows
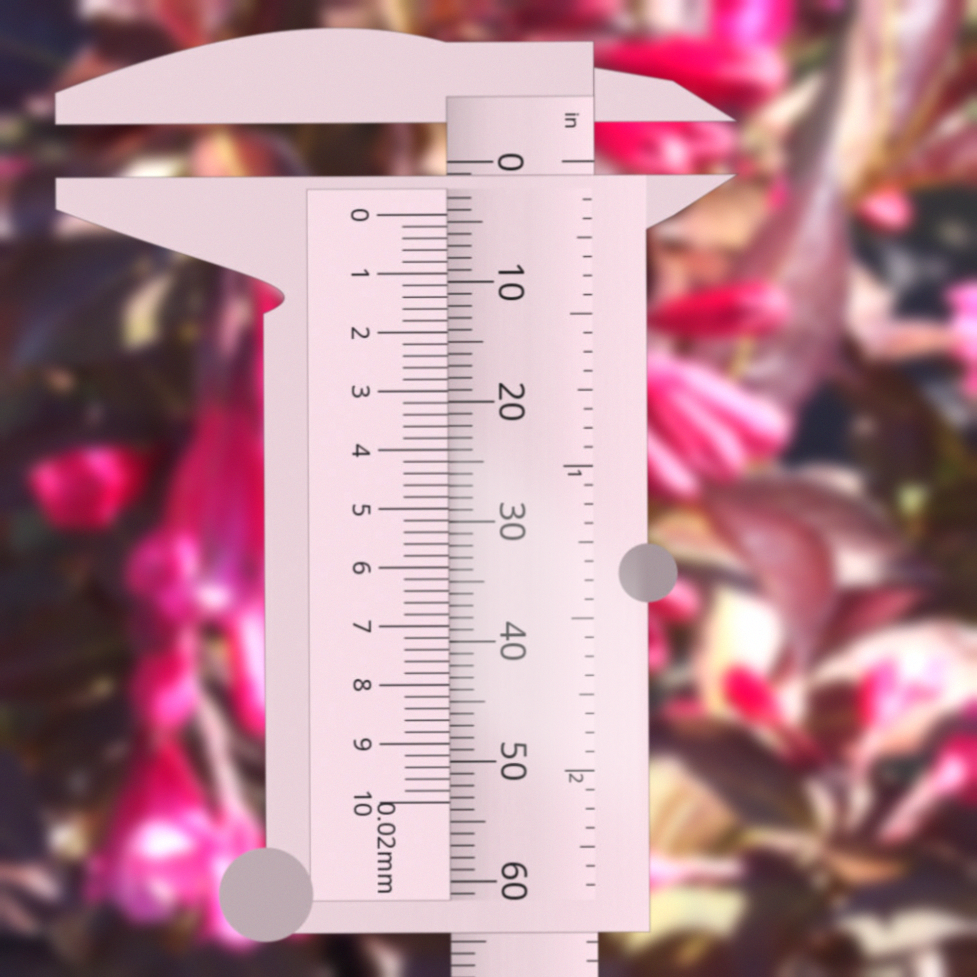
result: 4.4 mm
